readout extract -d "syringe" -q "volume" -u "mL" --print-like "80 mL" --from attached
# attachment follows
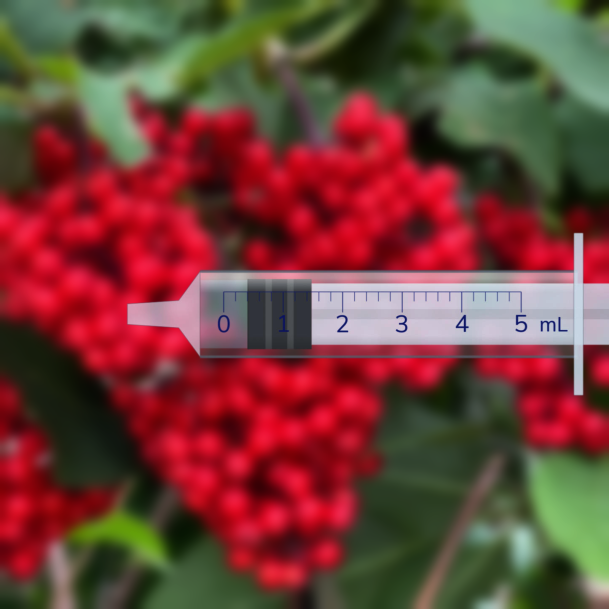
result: 0.4 mL
